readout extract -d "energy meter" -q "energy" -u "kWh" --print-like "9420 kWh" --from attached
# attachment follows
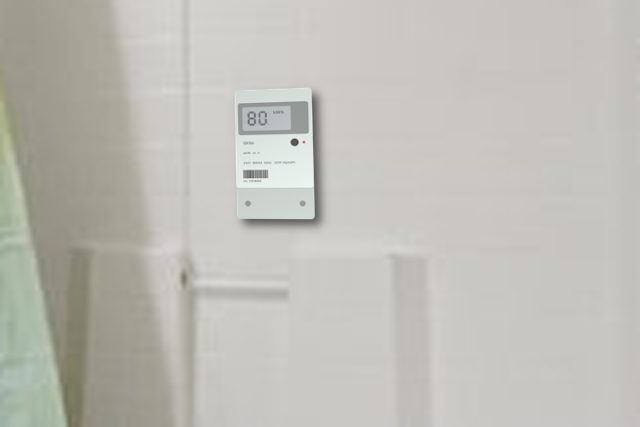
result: 80 kWh
